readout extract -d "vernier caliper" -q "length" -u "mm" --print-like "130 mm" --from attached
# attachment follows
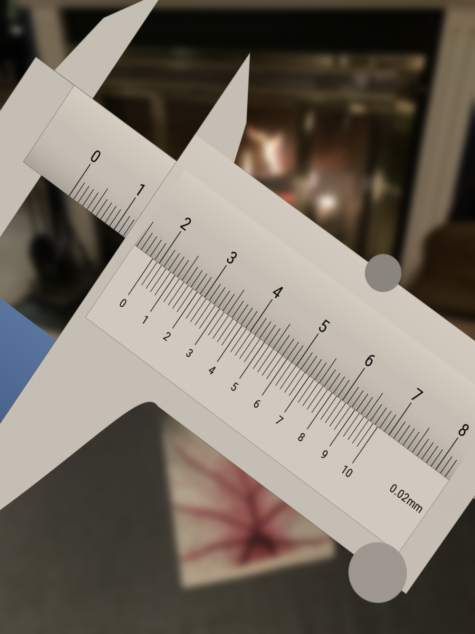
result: 18.6 mm
